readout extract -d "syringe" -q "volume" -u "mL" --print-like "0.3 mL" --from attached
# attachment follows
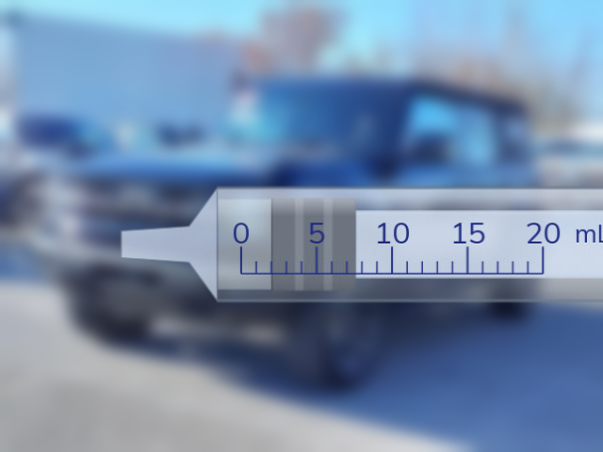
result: 2 mL
